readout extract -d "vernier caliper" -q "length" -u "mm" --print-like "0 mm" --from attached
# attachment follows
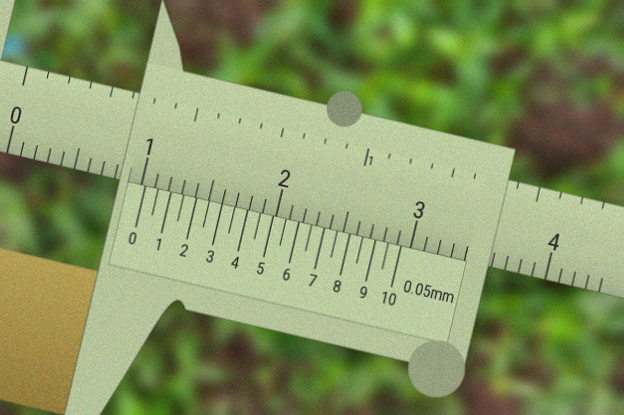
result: 10.3 mm
